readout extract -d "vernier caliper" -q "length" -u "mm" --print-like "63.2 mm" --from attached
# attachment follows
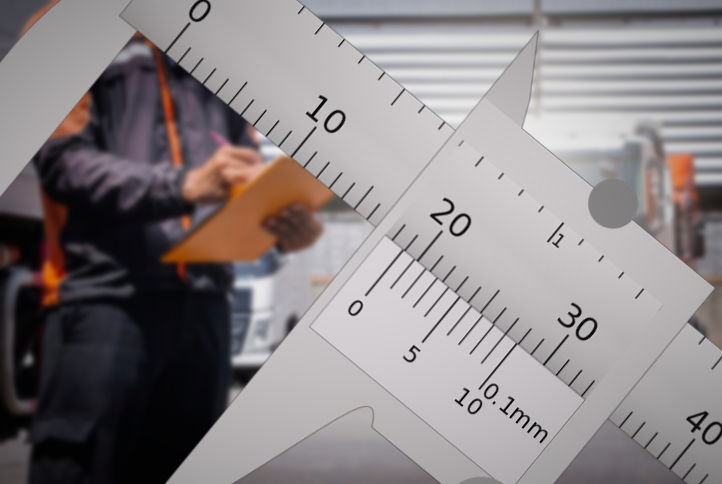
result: 18.9 mm
